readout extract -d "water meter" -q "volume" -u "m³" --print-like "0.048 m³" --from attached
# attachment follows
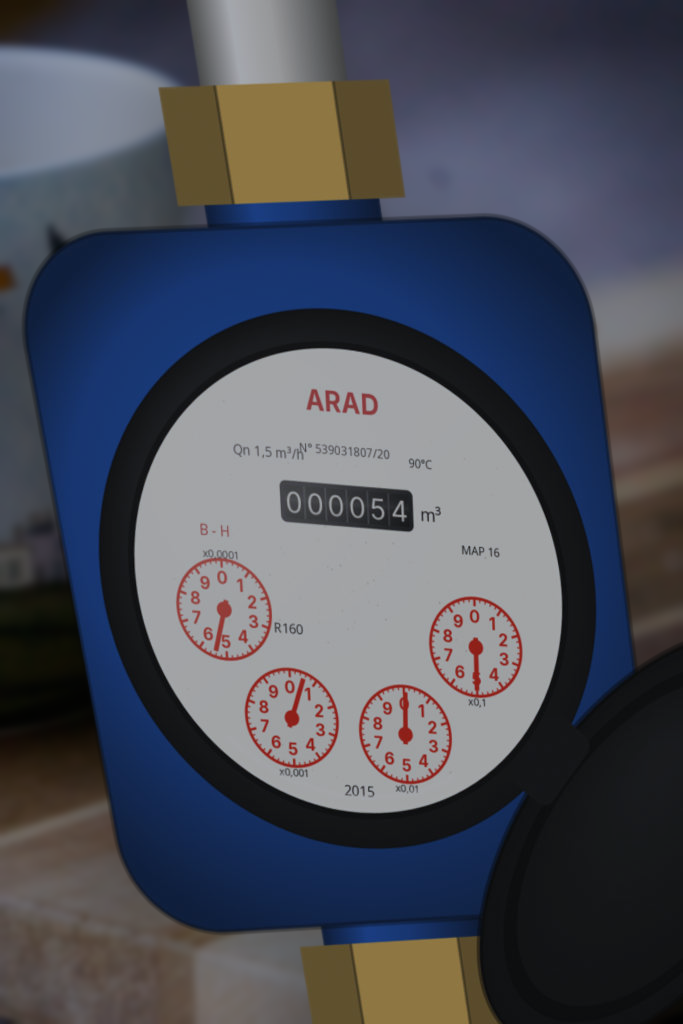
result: 54.5005 m³
